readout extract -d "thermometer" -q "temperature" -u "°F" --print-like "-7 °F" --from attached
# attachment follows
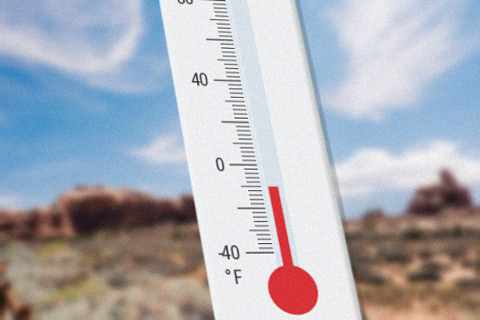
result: -10 °F
